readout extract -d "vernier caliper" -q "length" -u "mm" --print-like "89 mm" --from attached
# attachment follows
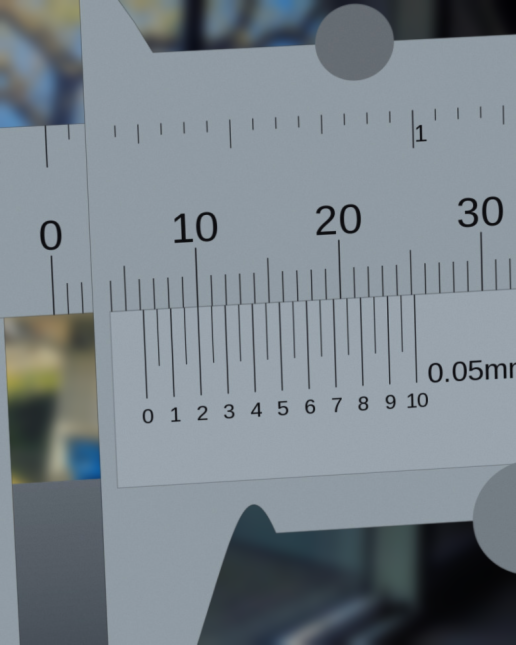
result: 6.2 mm
